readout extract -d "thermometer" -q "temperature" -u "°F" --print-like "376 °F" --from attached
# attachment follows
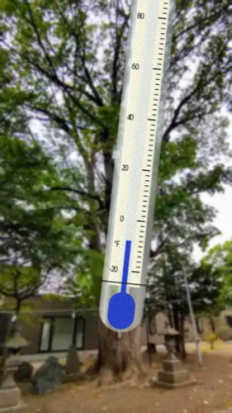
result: -8 °F
